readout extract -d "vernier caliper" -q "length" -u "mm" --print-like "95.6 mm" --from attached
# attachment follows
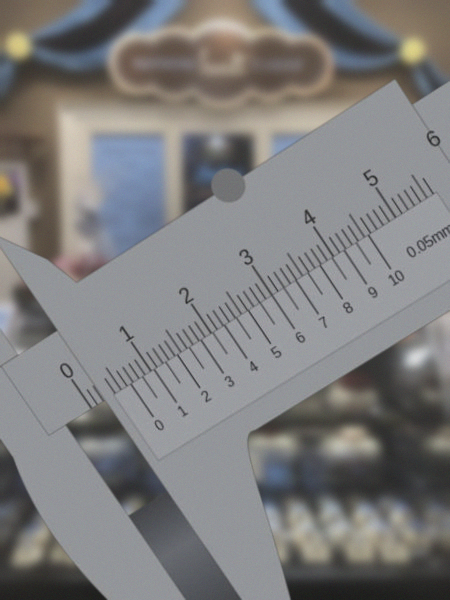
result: 6.6 mm
